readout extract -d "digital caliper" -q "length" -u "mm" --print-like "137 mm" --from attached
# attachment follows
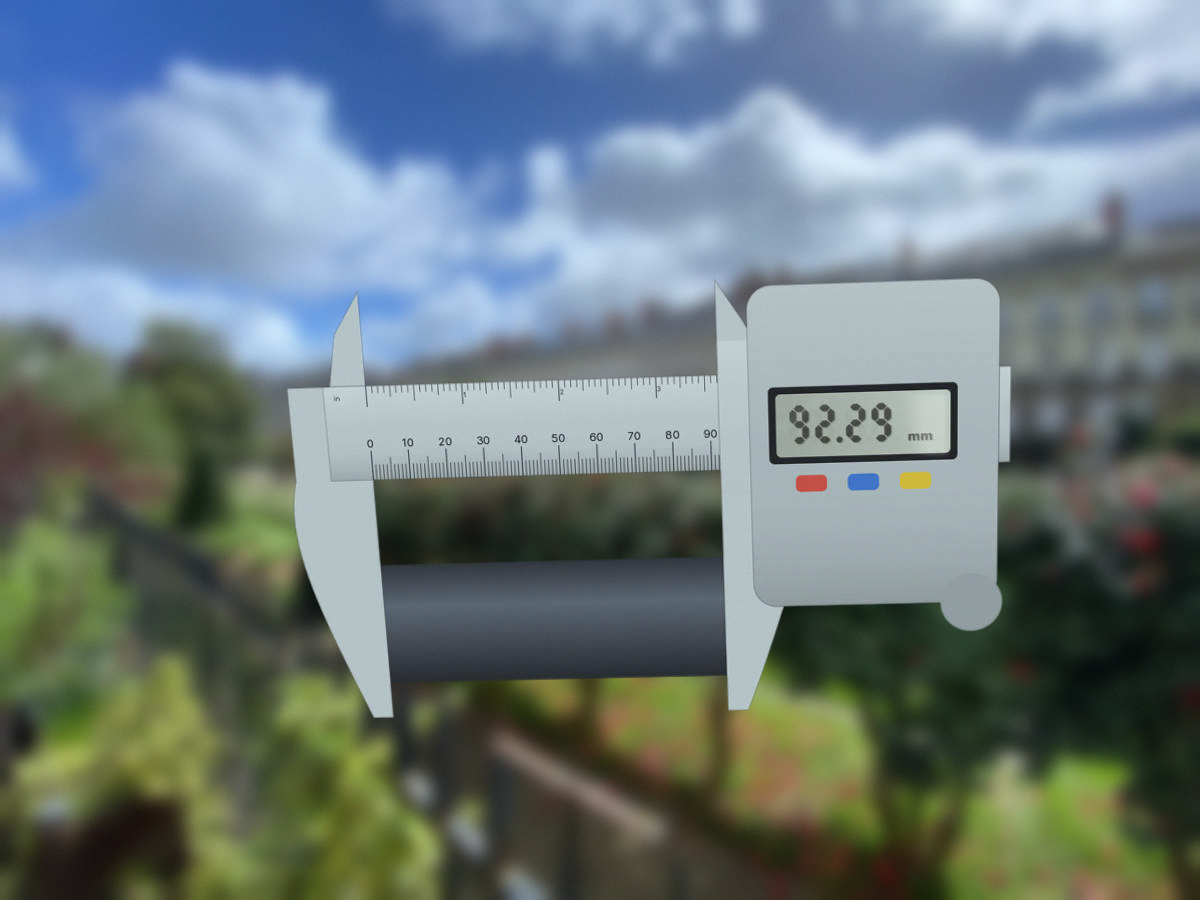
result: 92.29 mm
